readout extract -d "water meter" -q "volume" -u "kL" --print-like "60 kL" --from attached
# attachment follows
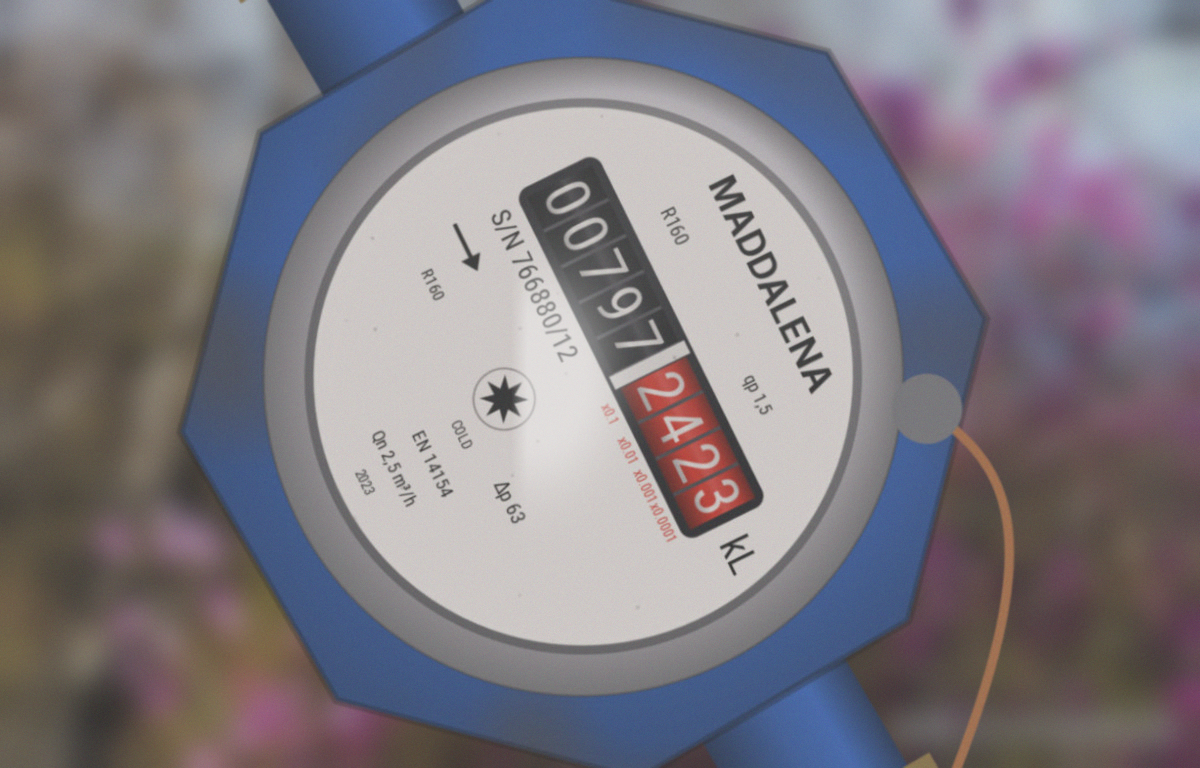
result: 797.2423 kL
